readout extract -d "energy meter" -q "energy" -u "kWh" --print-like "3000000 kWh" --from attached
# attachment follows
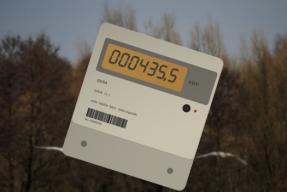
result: 435.5 kWh
